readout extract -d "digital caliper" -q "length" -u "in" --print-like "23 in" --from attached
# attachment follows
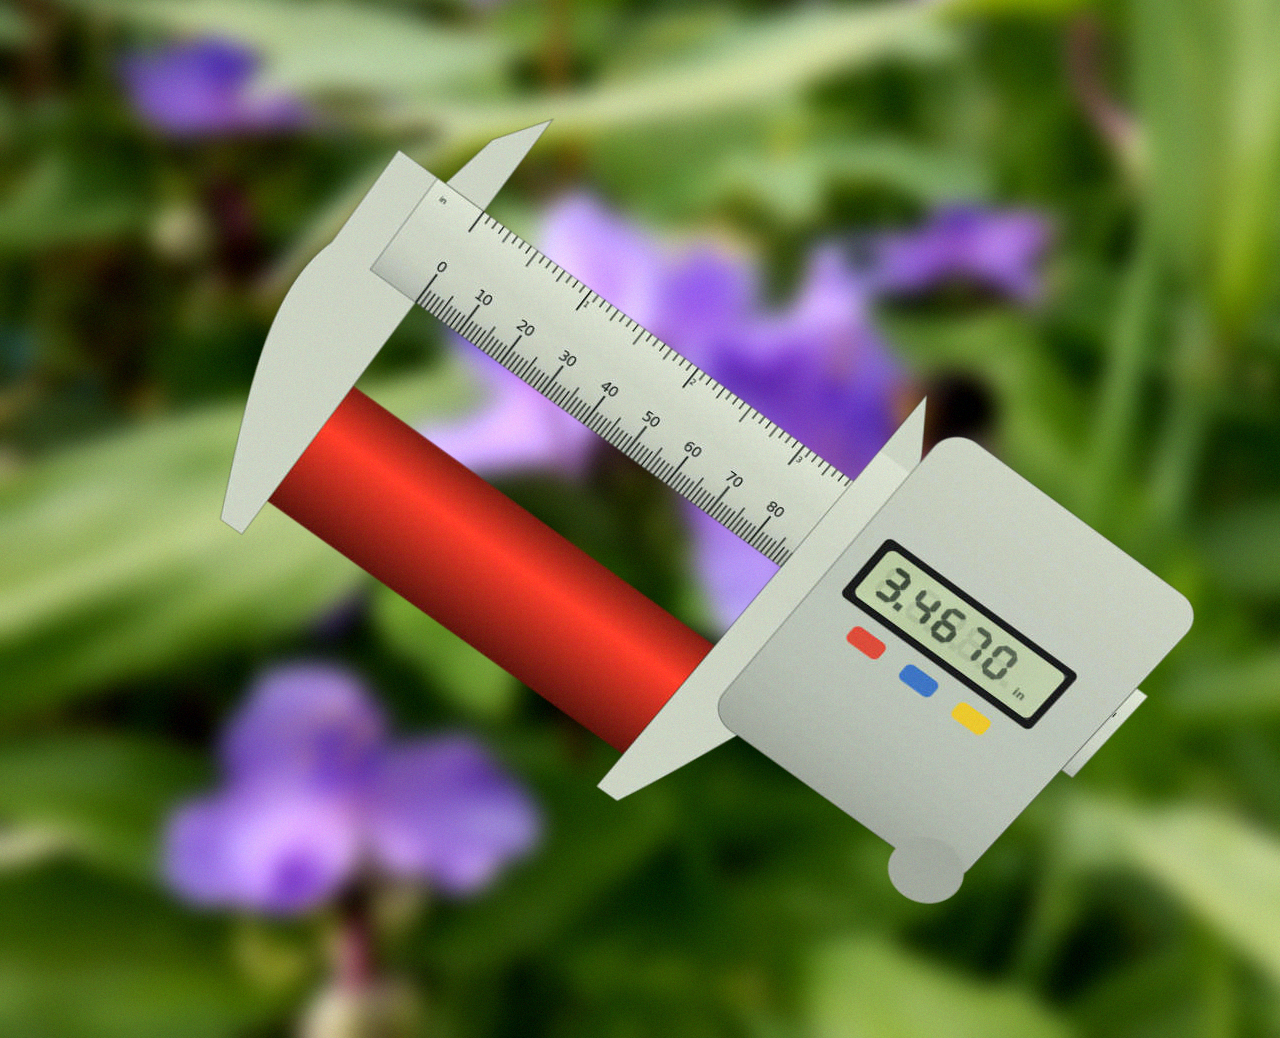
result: 3.4670 in
